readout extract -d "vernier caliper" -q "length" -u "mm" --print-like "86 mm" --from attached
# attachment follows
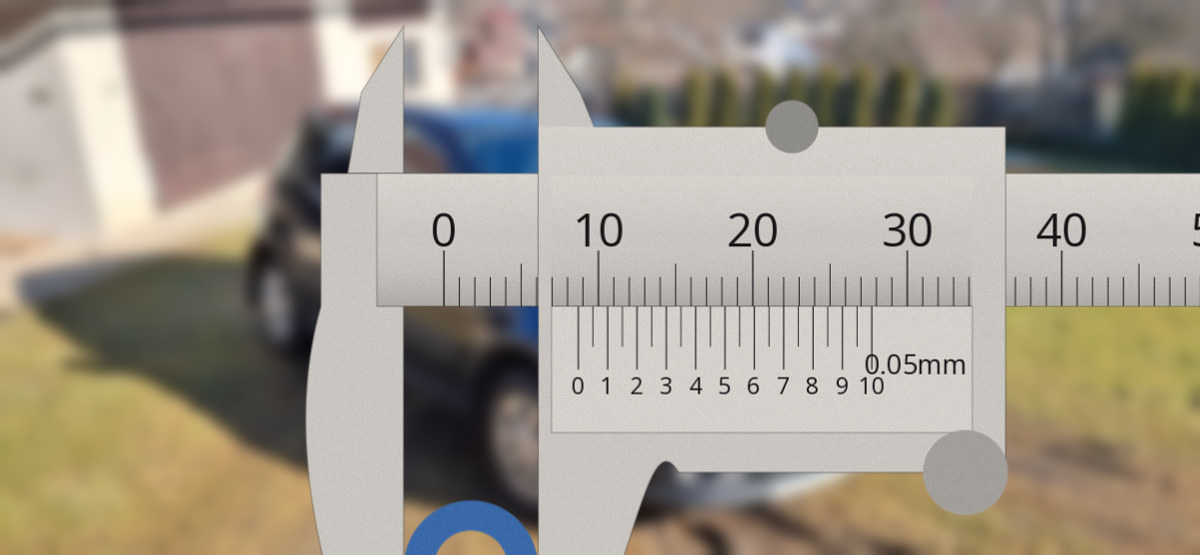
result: 8.7 mm
